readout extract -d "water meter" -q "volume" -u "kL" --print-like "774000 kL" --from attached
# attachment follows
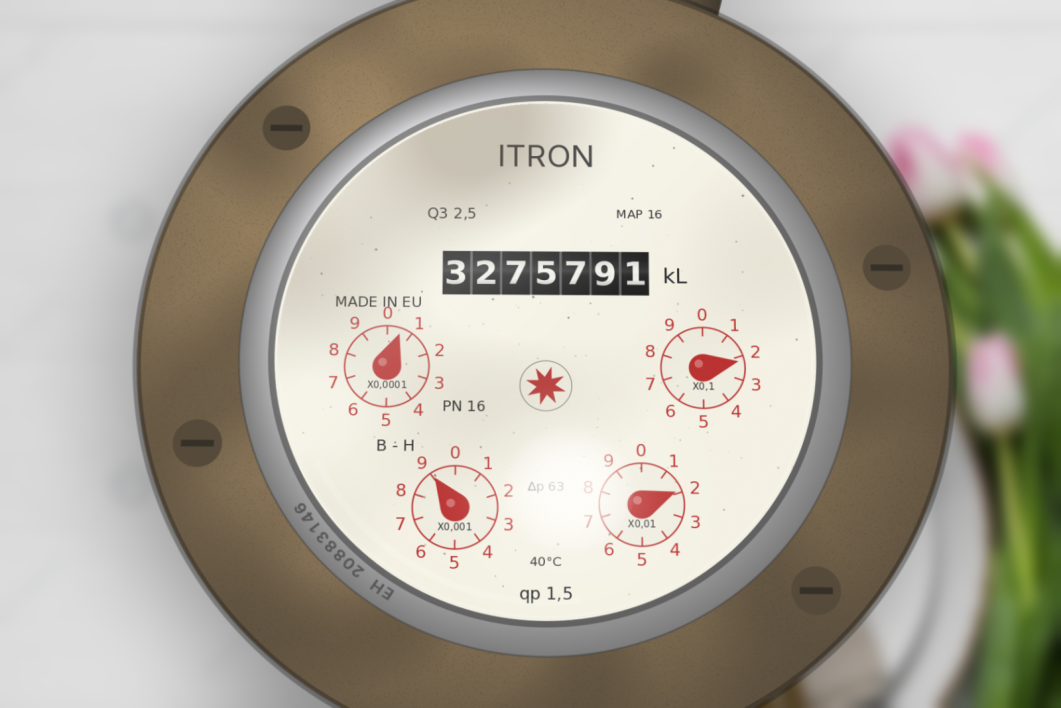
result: 3275791.2190 kL
